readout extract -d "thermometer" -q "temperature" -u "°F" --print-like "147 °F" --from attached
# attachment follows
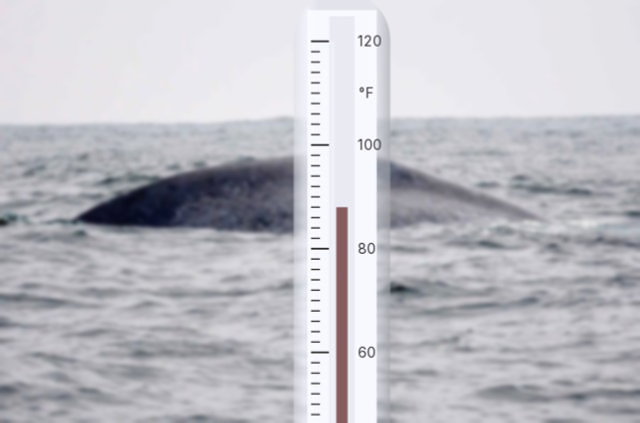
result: 88 °F
